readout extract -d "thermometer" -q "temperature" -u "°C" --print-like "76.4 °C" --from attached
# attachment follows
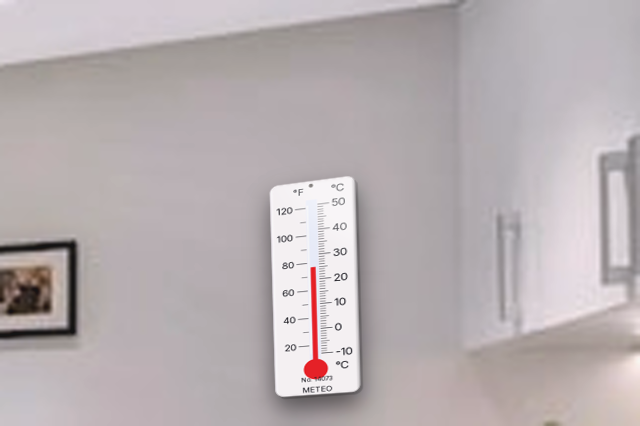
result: 25 °C
